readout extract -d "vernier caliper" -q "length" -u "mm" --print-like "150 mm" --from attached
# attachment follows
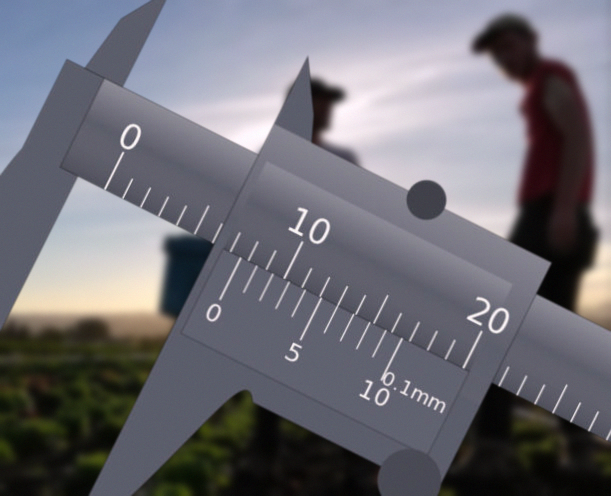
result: 7.6 mm
